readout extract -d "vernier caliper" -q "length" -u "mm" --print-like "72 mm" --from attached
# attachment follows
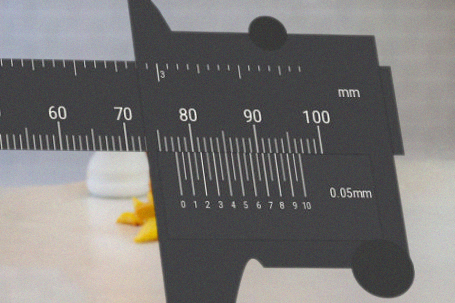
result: 77.4 mm
